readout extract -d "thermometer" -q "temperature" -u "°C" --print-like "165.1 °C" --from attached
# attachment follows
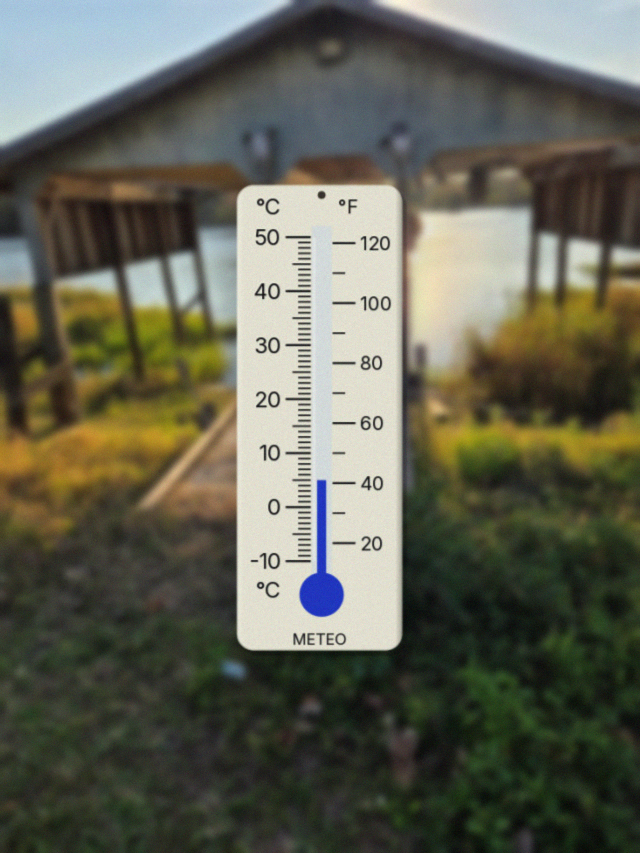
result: 5 °C
